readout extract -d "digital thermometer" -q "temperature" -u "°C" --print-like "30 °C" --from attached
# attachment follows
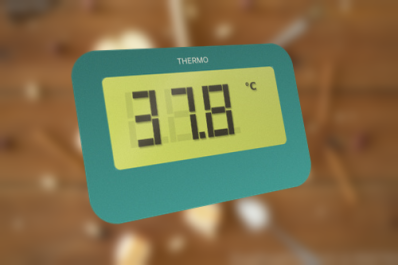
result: 37.8 °C
